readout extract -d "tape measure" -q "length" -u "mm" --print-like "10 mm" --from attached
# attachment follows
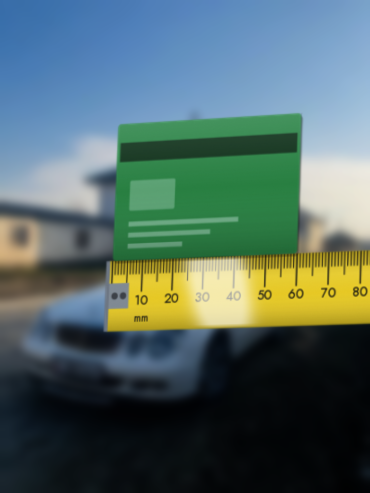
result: 60 mm
